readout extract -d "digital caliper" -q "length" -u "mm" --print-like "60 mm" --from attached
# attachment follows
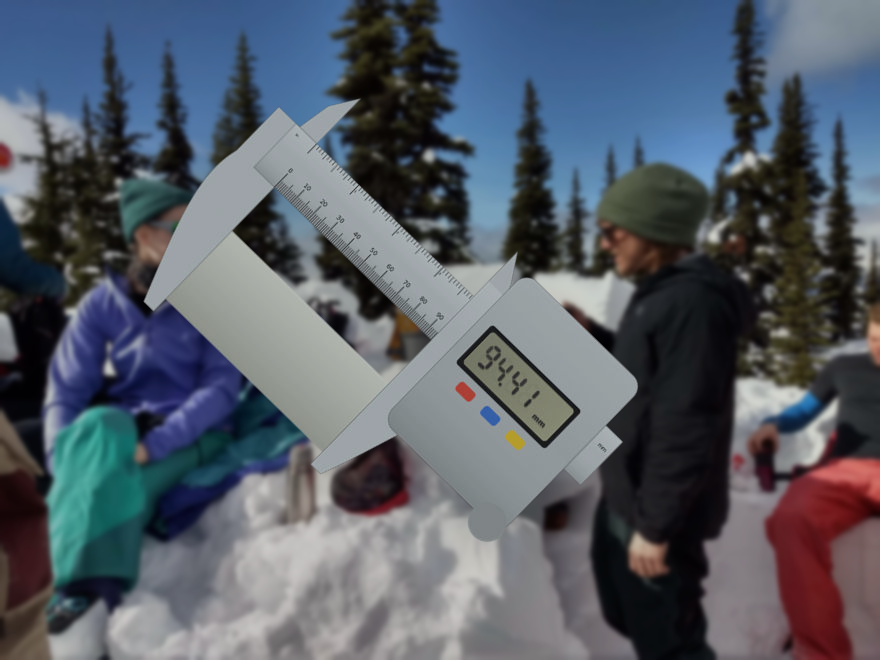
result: 94.41 mm
